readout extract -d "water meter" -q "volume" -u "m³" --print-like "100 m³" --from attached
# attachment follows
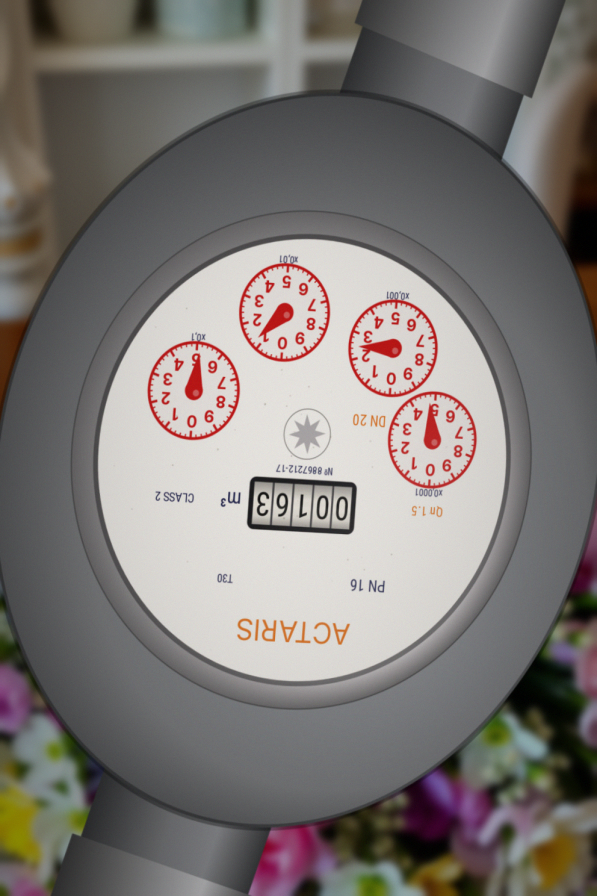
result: 163.5124 m³
